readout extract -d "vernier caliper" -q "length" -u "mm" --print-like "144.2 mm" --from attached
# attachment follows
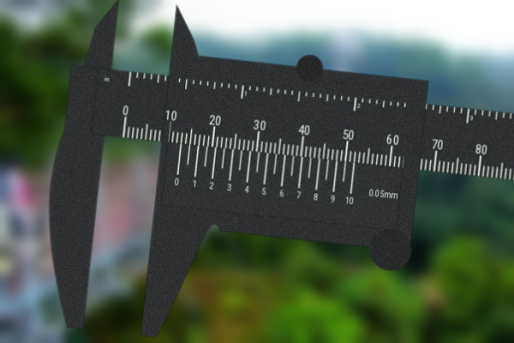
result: 13.0 mm
